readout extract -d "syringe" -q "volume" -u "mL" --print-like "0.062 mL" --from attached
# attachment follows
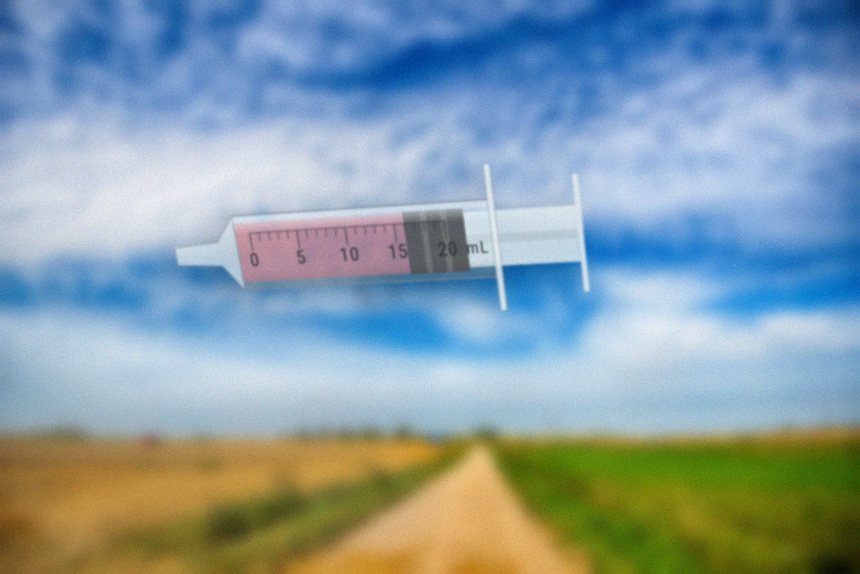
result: 16 mL
